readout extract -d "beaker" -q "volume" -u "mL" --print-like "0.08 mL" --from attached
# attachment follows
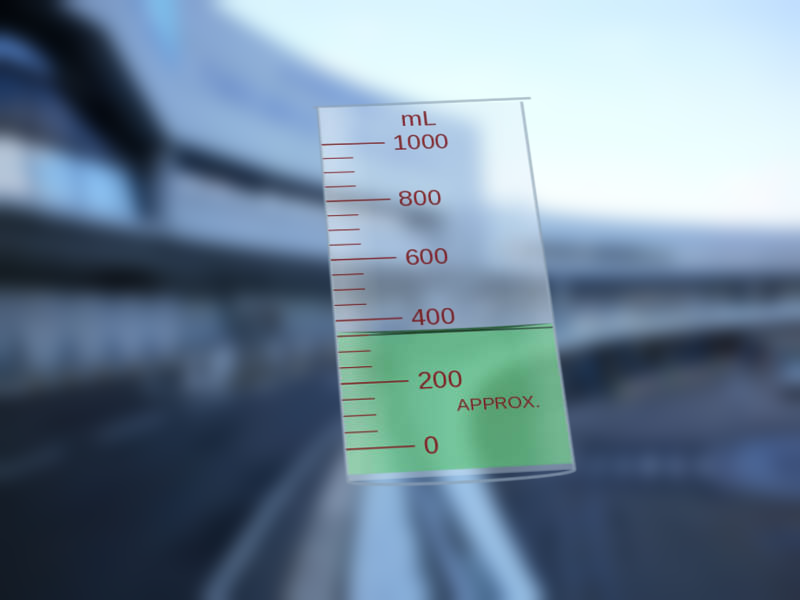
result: 350 mL
